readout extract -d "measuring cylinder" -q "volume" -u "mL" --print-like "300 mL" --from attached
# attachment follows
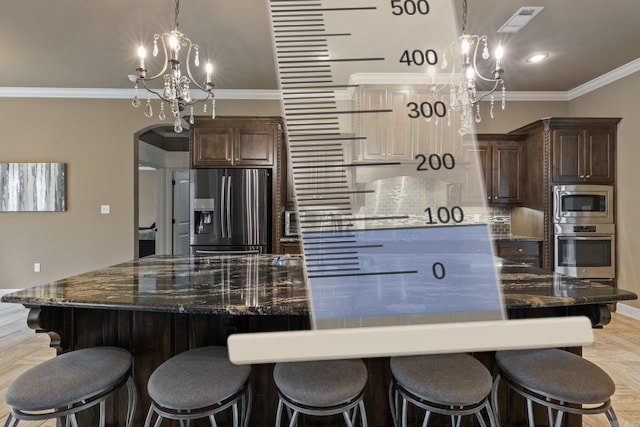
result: 80 mL
